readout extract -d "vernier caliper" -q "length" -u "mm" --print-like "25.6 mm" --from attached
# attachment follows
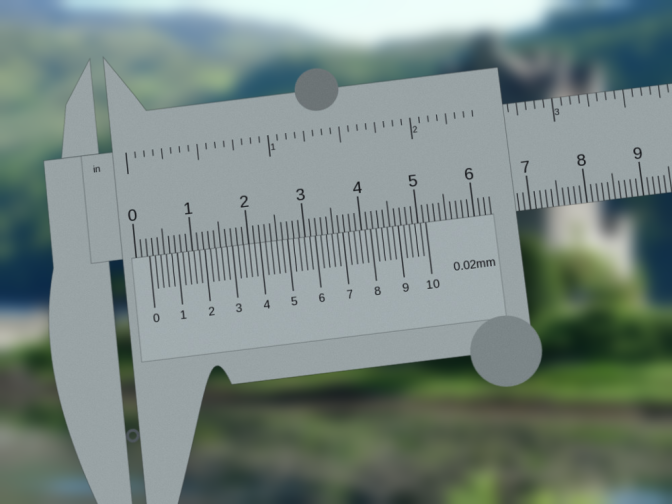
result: 2.4 mm
